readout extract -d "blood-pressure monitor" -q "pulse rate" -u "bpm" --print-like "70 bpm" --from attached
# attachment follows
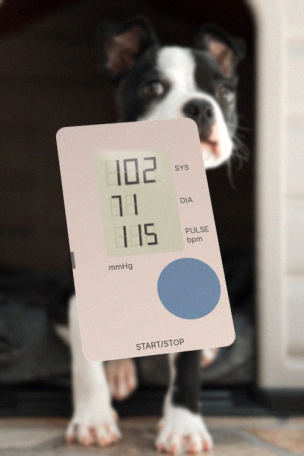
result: 115 bpm
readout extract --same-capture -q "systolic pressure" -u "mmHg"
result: 102 mmHg
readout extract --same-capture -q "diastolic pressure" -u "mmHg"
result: 71 mmHg
